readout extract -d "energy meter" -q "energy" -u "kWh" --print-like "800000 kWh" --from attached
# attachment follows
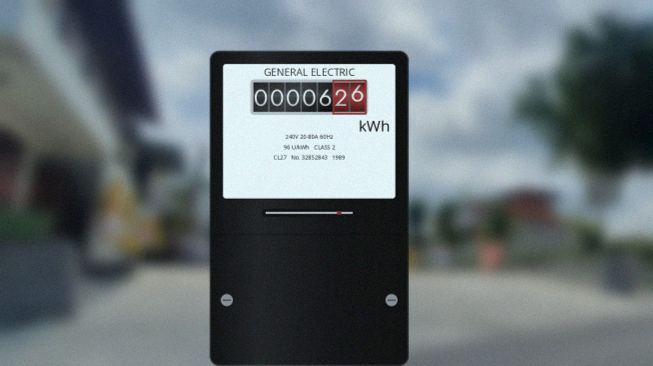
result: 6.26 kWh
